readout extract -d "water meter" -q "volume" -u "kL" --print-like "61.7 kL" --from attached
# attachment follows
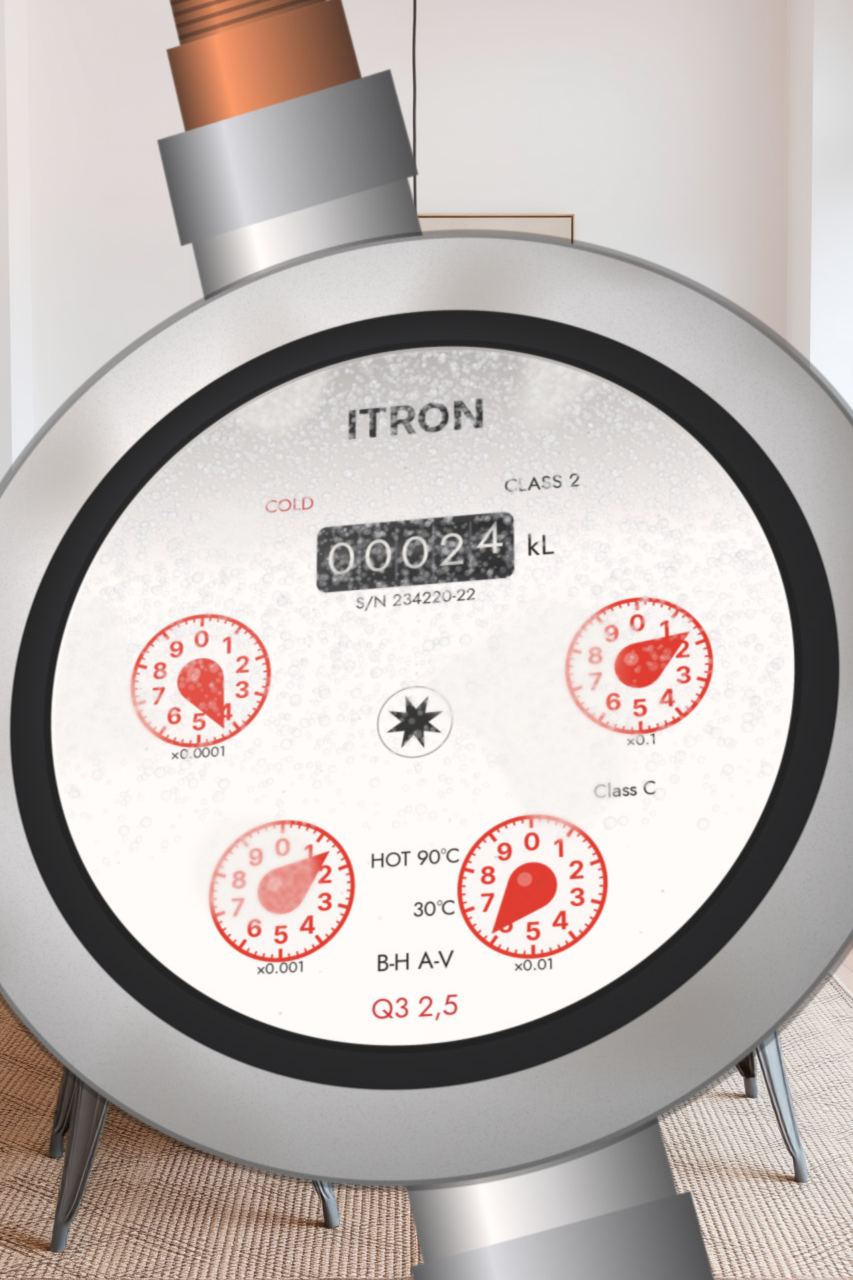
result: 24.1614 kL
